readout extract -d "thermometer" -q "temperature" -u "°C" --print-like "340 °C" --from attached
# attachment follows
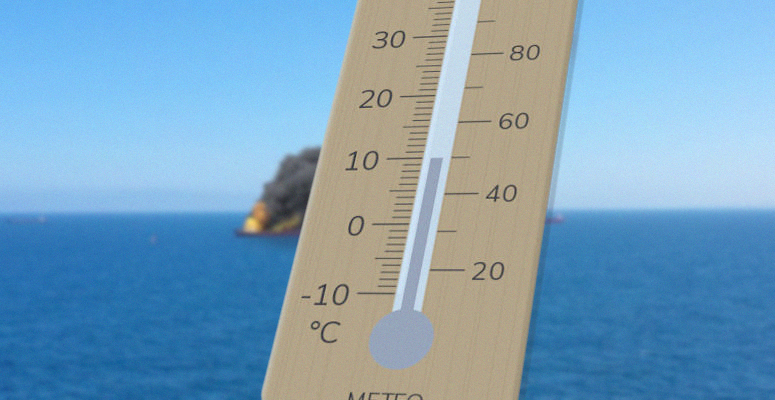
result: 10 °C
